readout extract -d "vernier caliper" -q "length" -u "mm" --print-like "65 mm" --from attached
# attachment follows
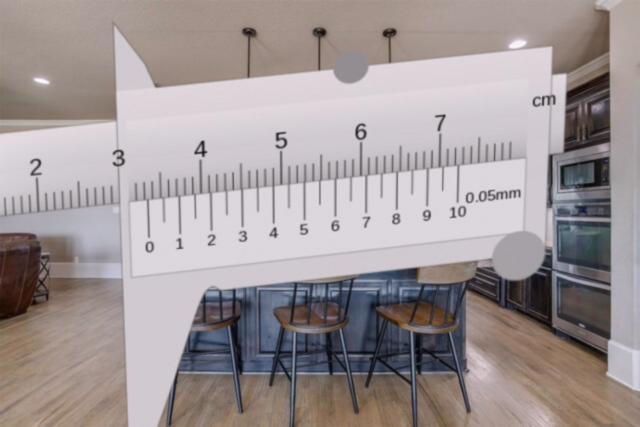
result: 33.4 mm
